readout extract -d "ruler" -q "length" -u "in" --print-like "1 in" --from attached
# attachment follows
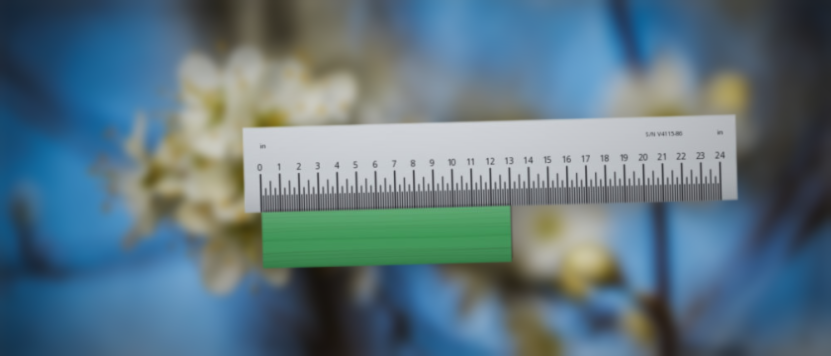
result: 13 in
